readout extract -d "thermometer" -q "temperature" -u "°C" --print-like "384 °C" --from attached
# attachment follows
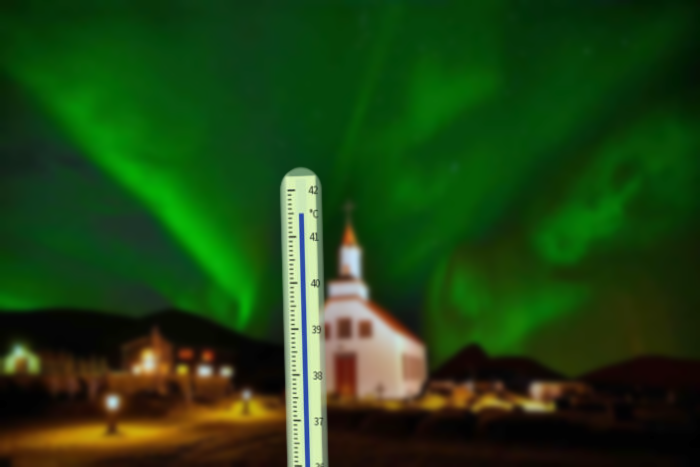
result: 41.5 °C
